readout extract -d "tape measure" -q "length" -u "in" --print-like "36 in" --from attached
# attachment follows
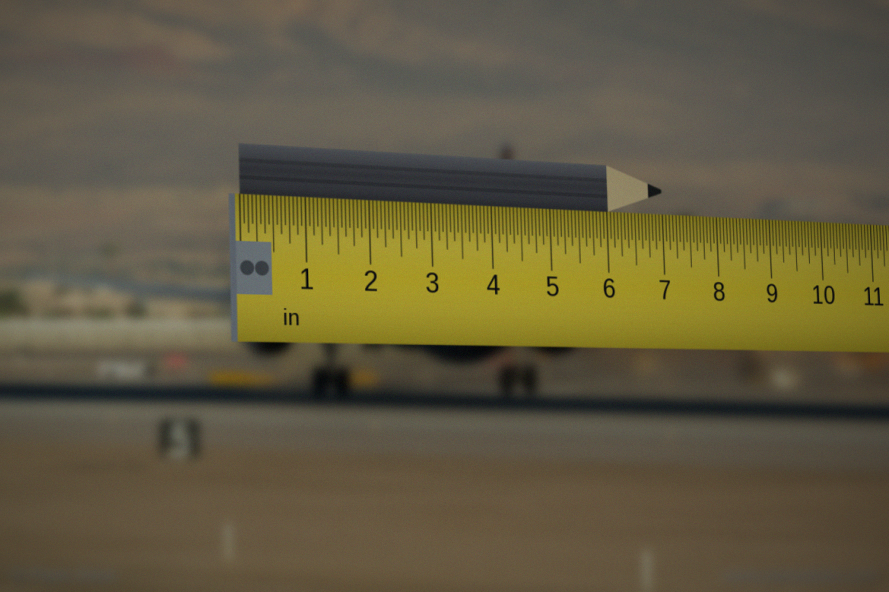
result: 7 in
